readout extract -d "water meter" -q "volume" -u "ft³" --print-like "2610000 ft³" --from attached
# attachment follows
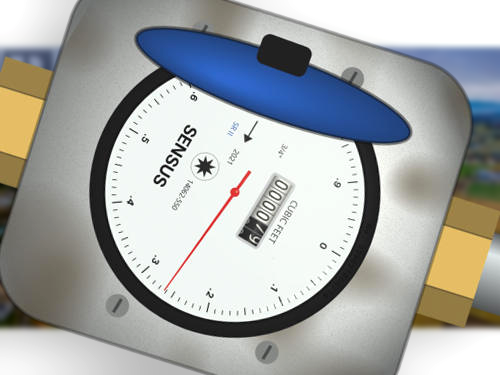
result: 79.26 ft³
